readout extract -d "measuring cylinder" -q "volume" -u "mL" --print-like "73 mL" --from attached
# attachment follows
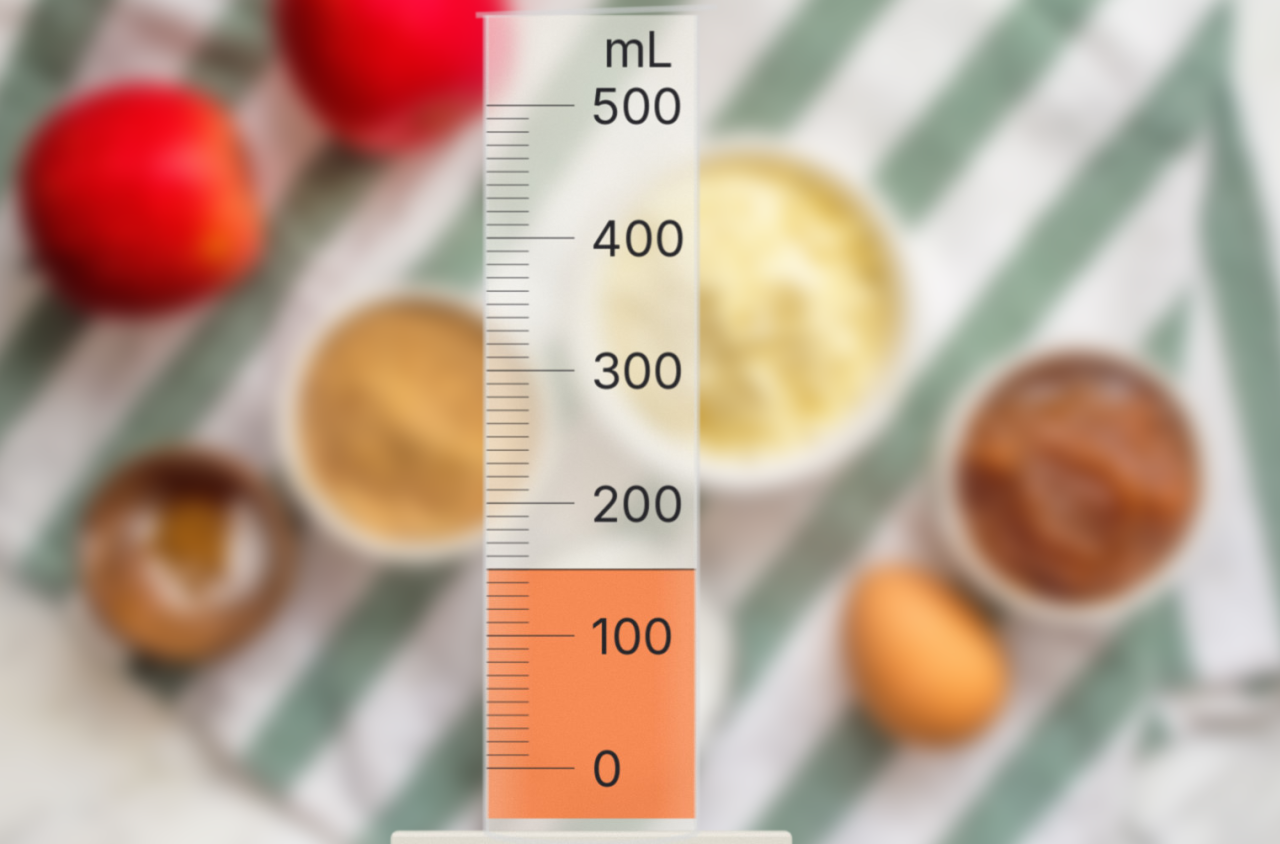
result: 150 mL
